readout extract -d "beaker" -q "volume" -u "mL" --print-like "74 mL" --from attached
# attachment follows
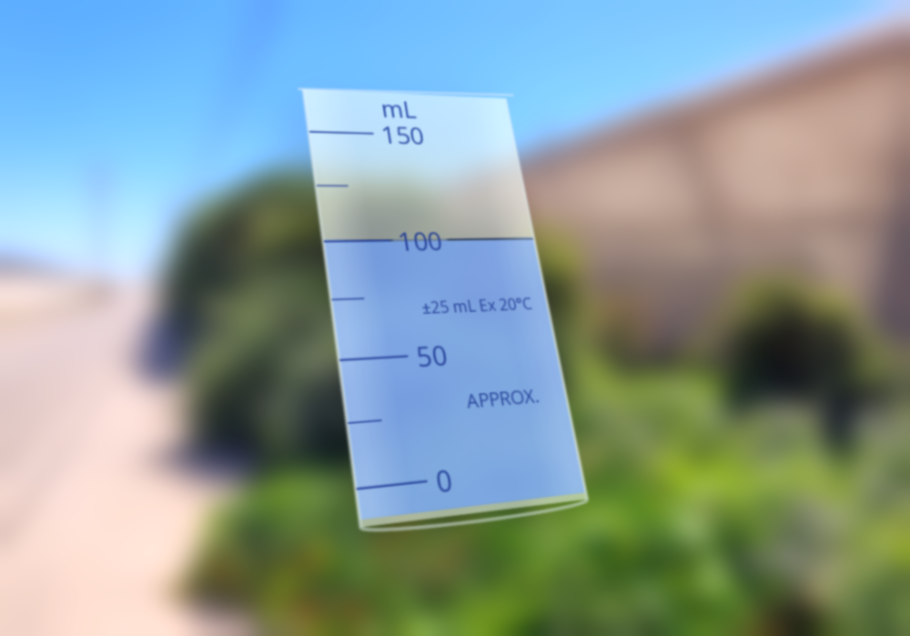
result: 100 mL
